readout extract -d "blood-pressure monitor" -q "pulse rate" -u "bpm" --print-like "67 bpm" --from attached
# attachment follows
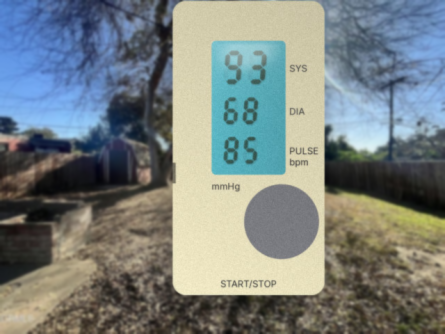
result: 85 bpm
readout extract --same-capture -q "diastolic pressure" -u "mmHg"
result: 68 mmHg
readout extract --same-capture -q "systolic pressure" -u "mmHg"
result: 93 mmHg
